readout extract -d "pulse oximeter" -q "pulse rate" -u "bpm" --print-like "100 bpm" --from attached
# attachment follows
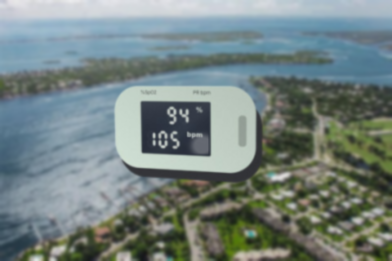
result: 105 bpm
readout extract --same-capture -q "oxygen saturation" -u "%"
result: 94 %
